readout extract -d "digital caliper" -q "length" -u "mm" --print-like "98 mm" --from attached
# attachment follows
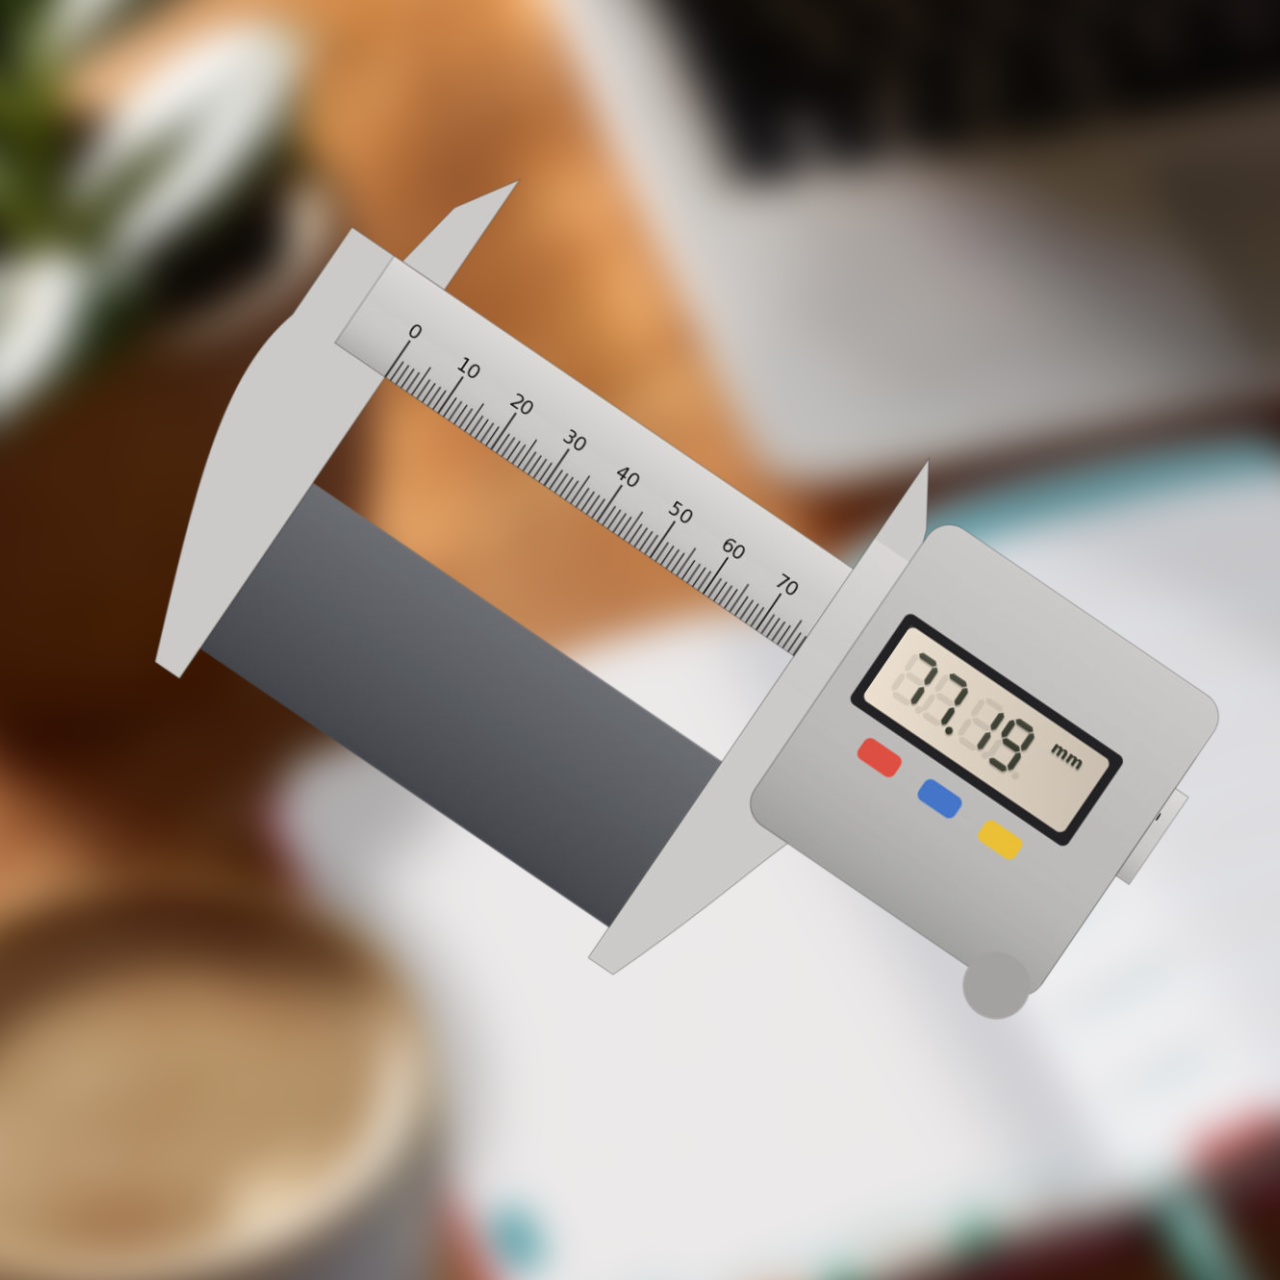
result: 77.19 mm
